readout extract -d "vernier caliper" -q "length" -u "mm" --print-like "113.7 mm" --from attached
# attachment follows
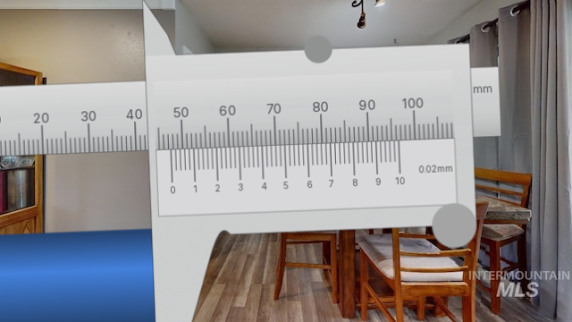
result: 47.5 mm
